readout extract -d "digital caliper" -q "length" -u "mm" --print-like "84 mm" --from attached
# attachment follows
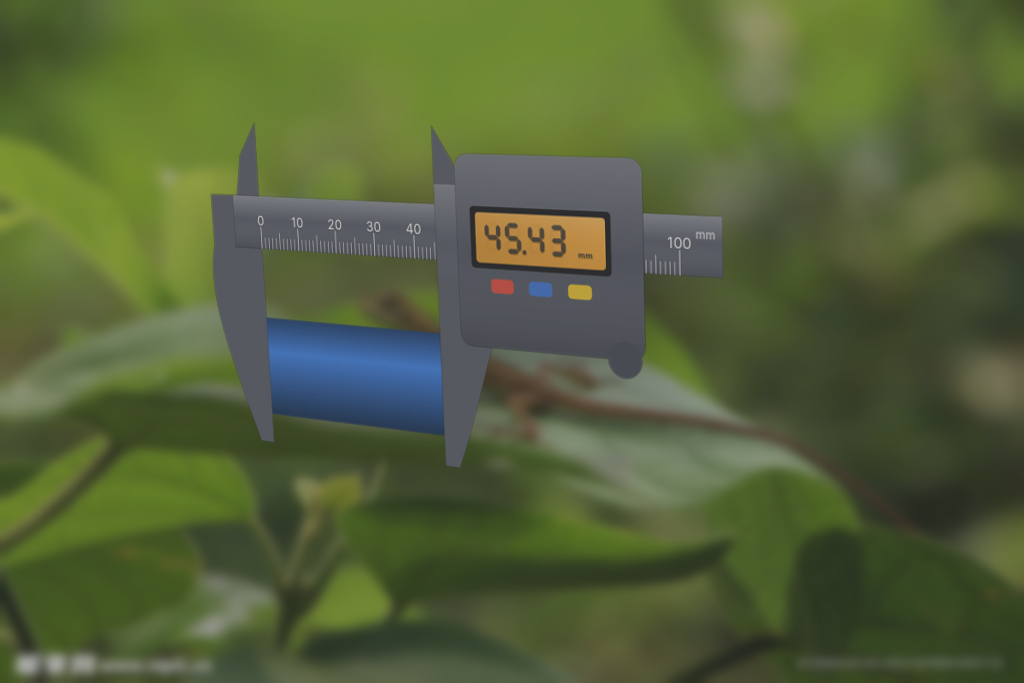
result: 45.43 mm
